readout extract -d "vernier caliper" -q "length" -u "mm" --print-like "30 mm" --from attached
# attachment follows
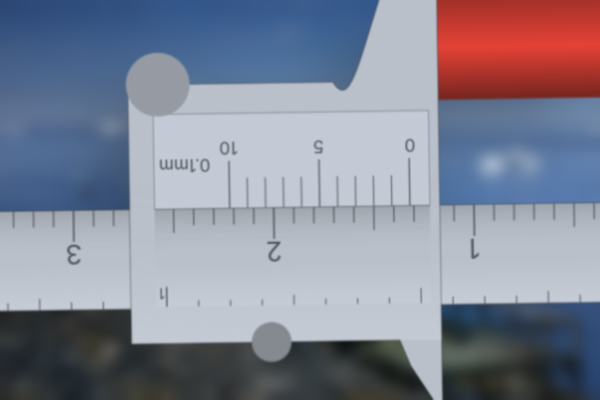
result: 13.2 mm
